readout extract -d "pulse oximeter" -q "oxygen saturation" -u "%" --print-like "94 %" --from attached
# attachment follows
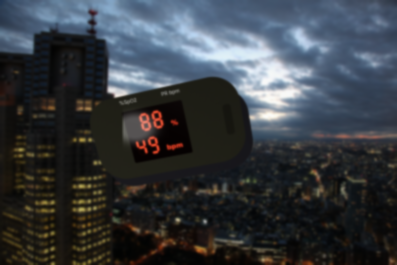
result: 88 %
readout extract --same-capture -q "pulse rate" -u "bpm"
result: 49 bpm
